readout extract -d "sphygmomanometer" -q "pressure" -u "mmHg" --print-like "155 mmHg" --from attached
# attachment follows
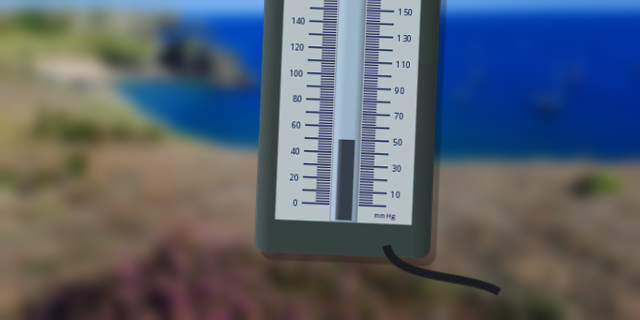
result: 50 mmHg
